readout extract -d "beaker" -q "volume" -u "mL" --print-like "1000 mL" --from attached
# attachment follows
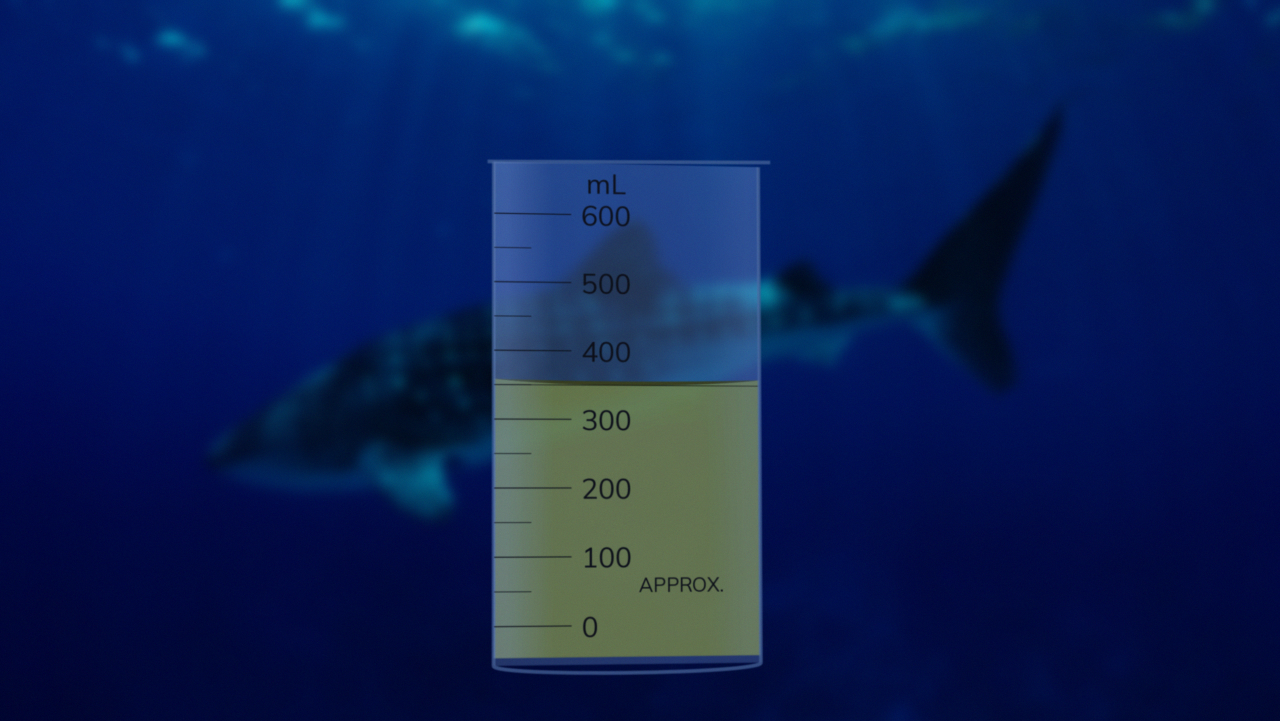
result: 350 mL
